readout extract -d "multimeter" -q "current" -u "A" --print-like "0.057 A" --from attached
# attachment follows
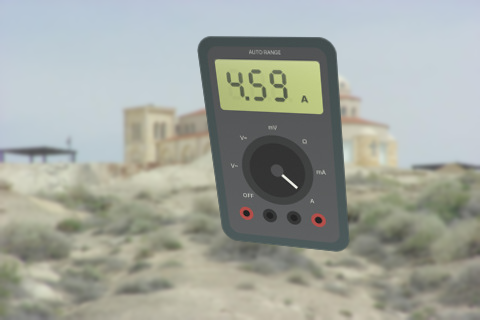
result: 4.59 A
